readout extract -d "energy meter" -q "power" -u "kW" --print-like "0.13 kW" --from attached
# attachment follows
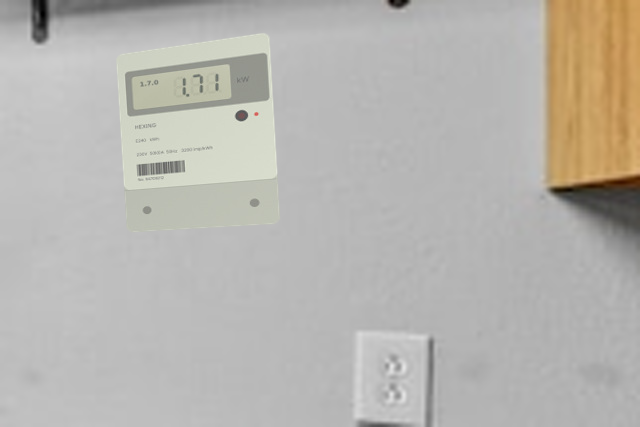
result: 1.71 kW
